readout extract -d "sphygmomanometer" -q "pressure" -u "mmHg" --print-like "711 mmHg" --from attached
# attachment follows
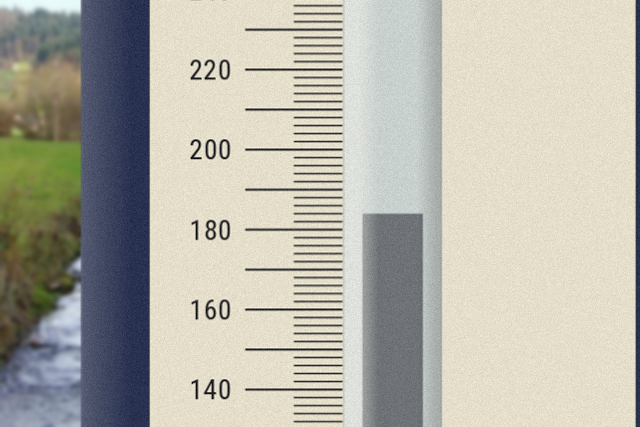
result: 184 mmHg
